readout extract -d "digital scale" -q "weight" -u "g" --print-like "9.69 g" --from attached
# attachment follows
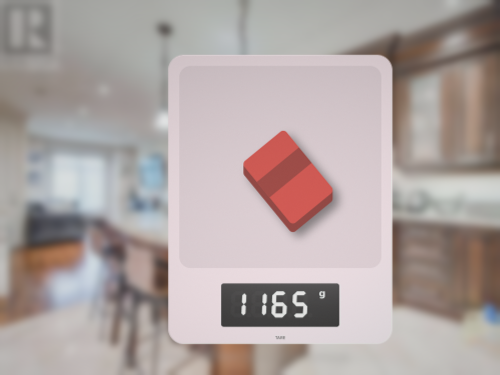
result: 1165 g
